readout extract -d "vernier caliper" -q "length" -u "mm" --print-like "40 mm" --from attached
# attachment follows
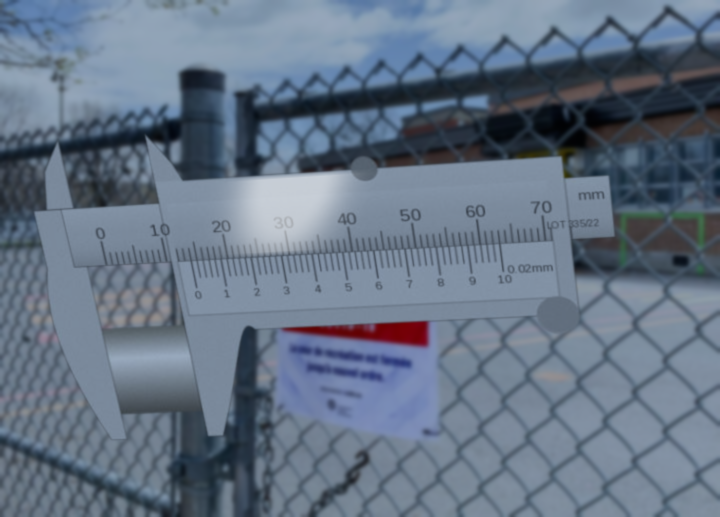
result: 14.0 mm
